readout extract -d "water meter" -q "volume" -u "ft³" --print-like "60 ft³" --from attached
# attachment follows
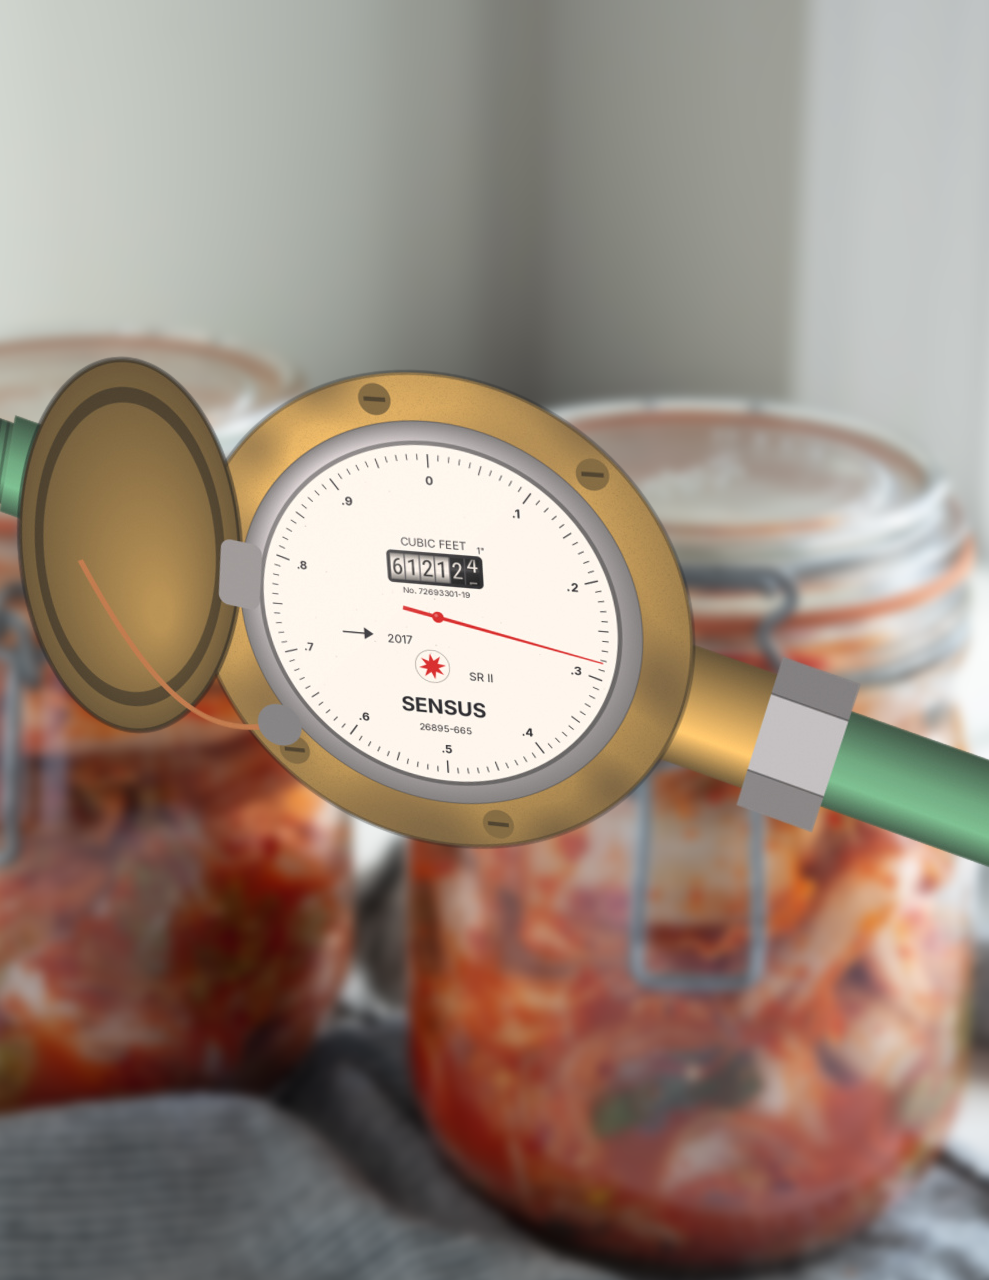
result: 612124.28 ft³
